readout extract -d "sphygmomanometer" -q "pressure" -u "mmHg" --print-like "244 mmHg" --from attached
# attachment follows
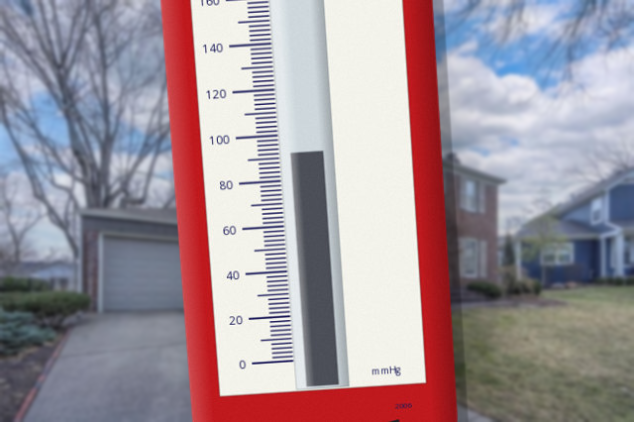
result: 92 mmHg
